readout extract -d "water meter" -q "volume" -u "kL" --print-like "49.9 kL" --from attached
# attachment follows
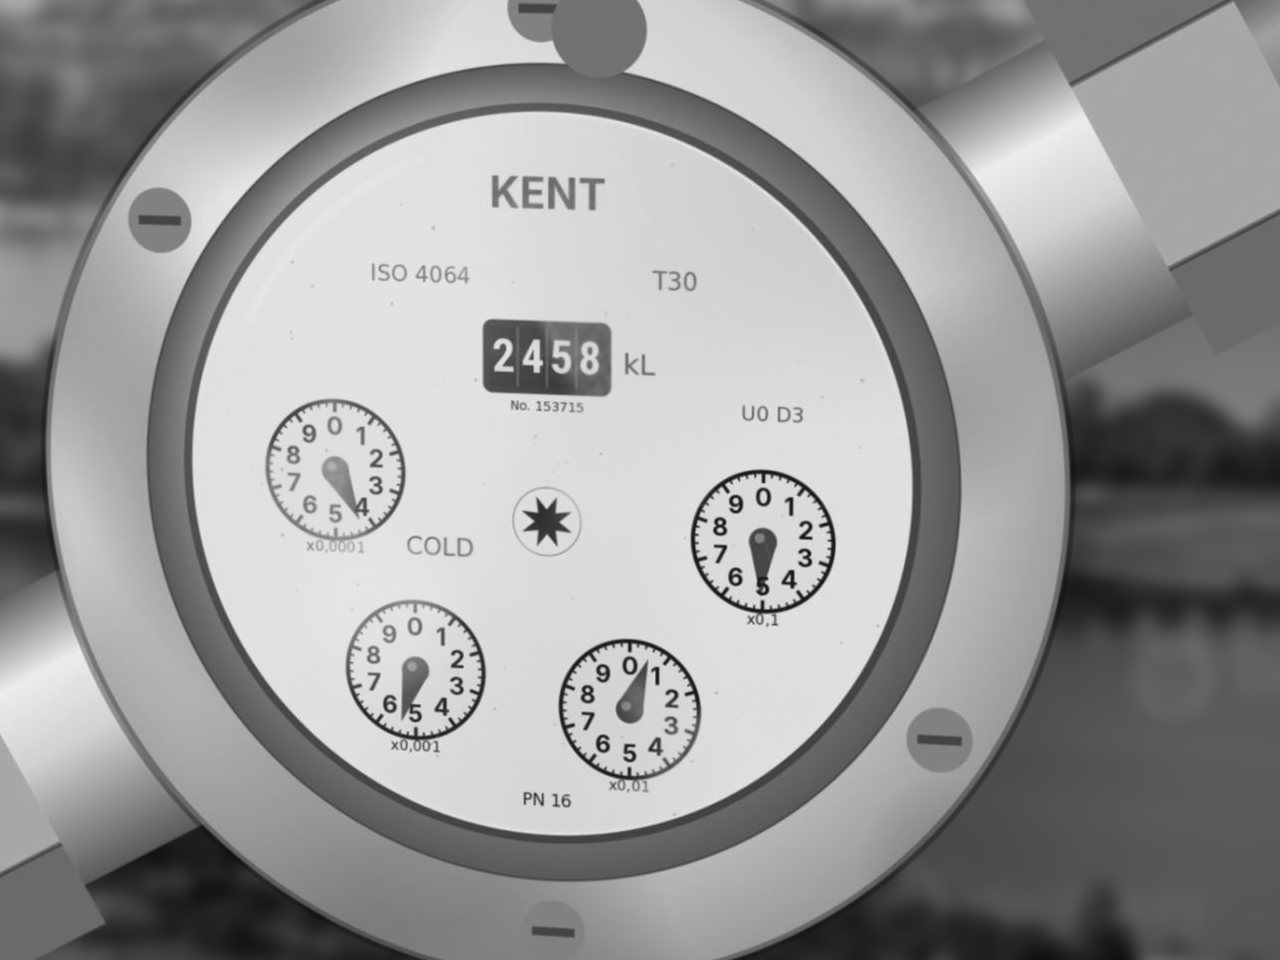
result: 2458.5054 kL
